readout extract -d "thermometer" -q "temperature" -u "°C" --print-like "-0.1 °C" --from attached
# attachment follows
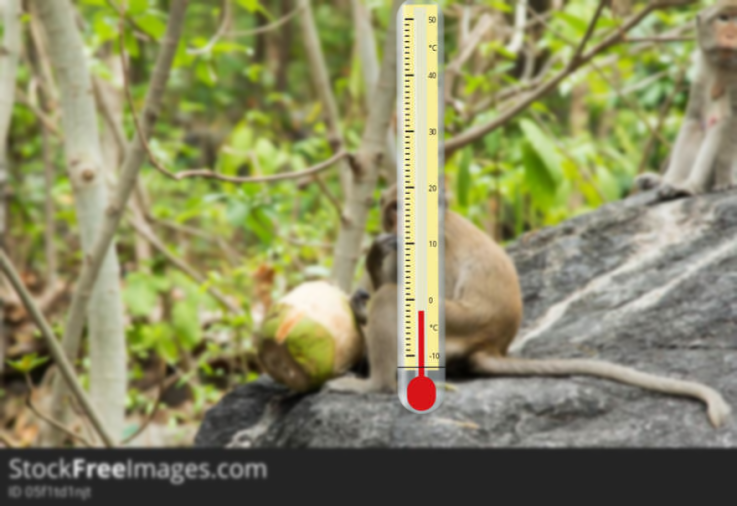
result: -2 °C
